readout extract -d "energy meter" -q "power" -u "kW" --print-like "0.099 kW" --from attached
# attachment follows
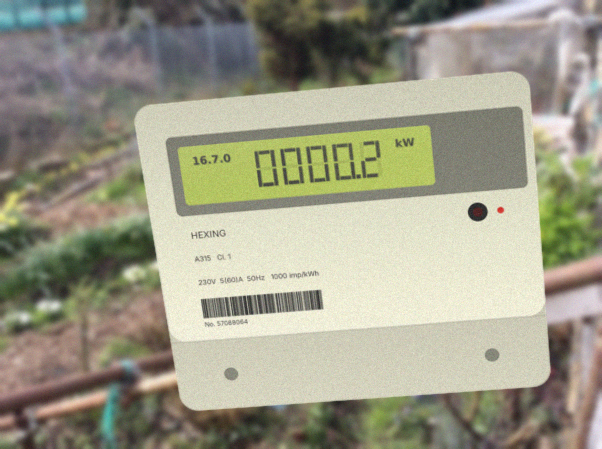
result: 0.2 kW
